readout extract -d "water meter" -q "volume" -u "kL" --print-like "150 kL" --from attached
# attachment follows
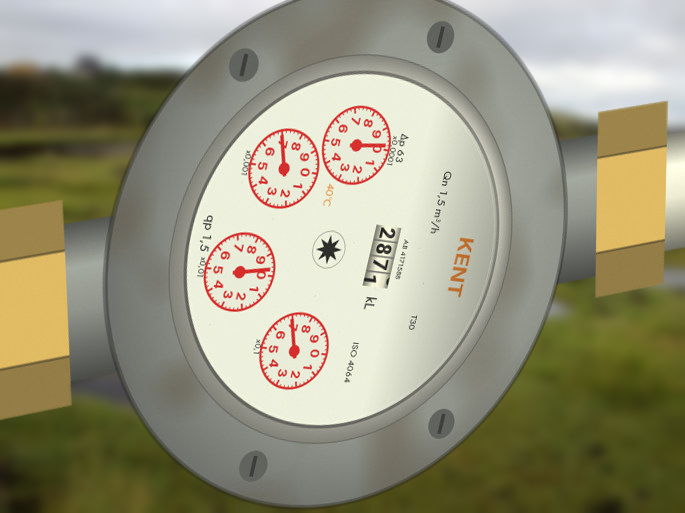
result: 2870.6969 kL
